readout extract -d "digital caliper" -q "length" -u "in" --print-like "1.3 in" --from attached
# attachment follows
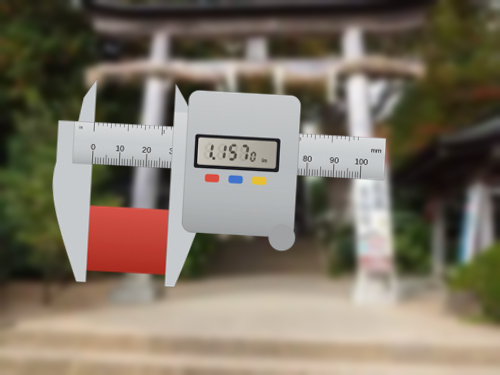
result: 1.1570 in
